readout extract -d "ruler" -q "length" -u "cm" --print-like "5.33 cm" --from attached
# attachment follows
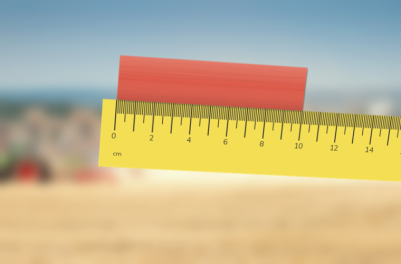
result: 10 cm
